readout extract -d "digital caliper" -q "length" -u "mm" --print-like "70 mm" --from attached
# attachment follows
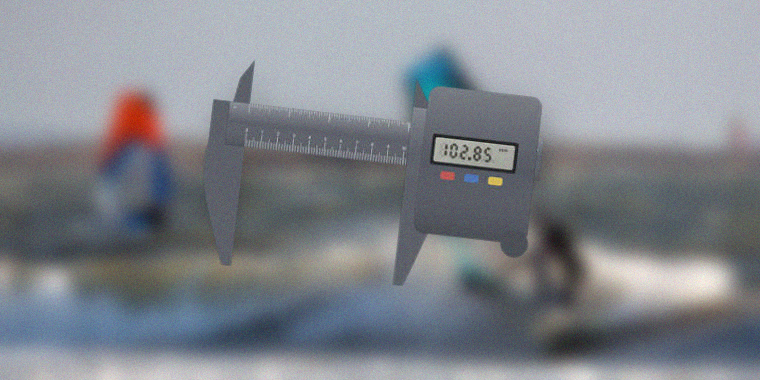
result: 102.85 mm
